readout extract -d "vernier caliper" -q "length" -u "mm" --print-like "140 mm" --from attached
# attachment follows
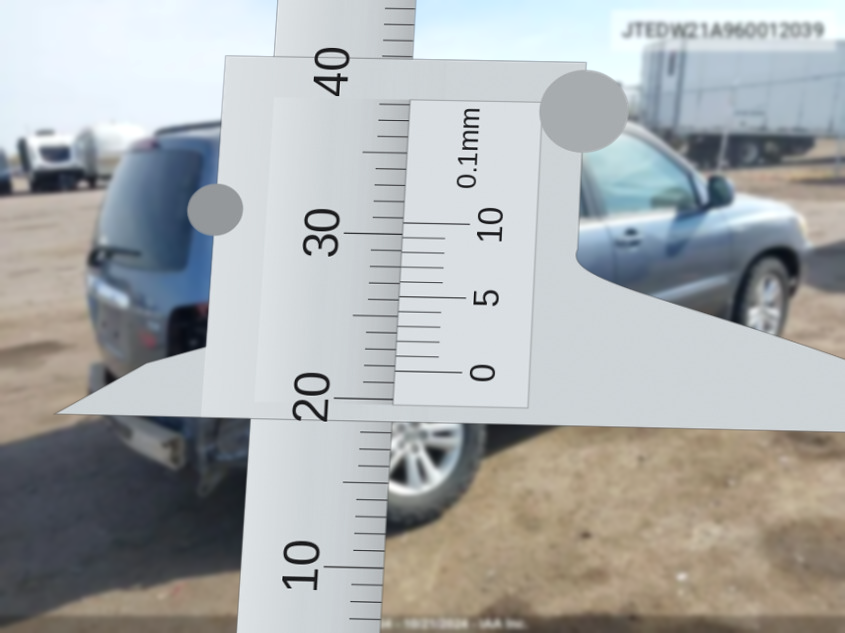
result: 21.7 mm
